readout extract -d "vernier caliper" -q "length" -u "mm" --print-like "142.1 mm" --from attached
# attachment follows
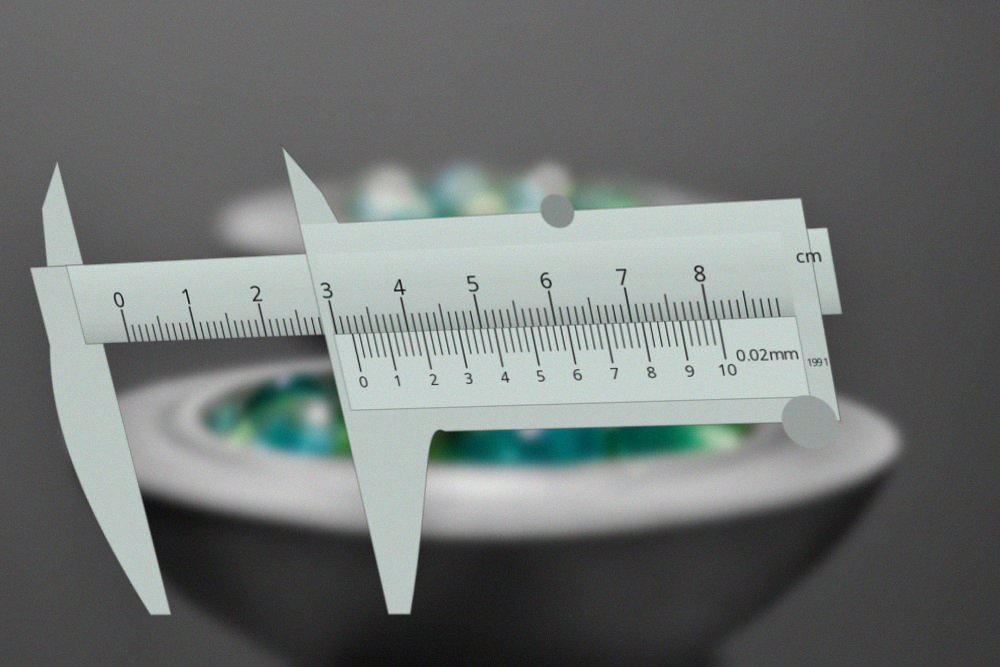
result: 32.2 mm
